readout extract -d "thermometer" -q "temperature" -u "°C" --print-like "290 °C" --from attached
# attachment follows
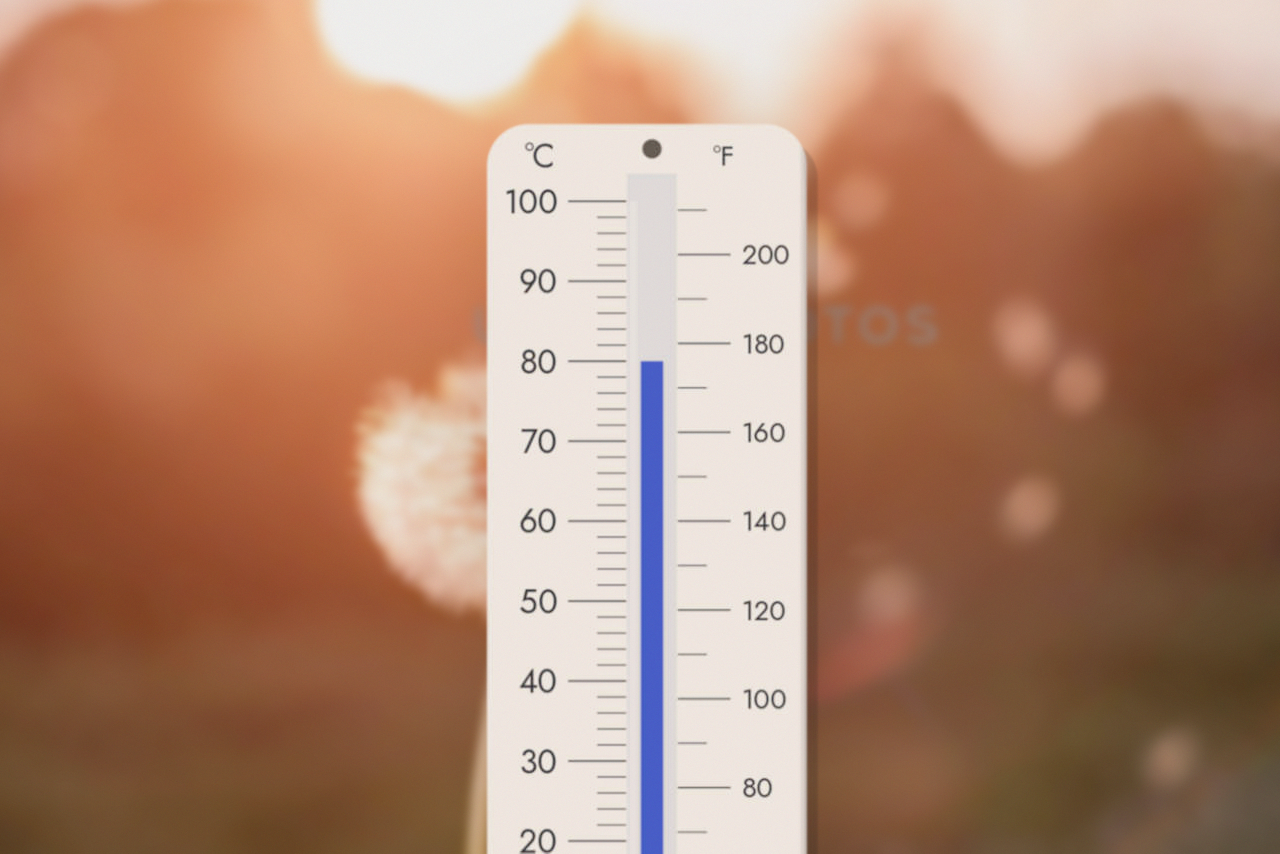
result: 80 °C
